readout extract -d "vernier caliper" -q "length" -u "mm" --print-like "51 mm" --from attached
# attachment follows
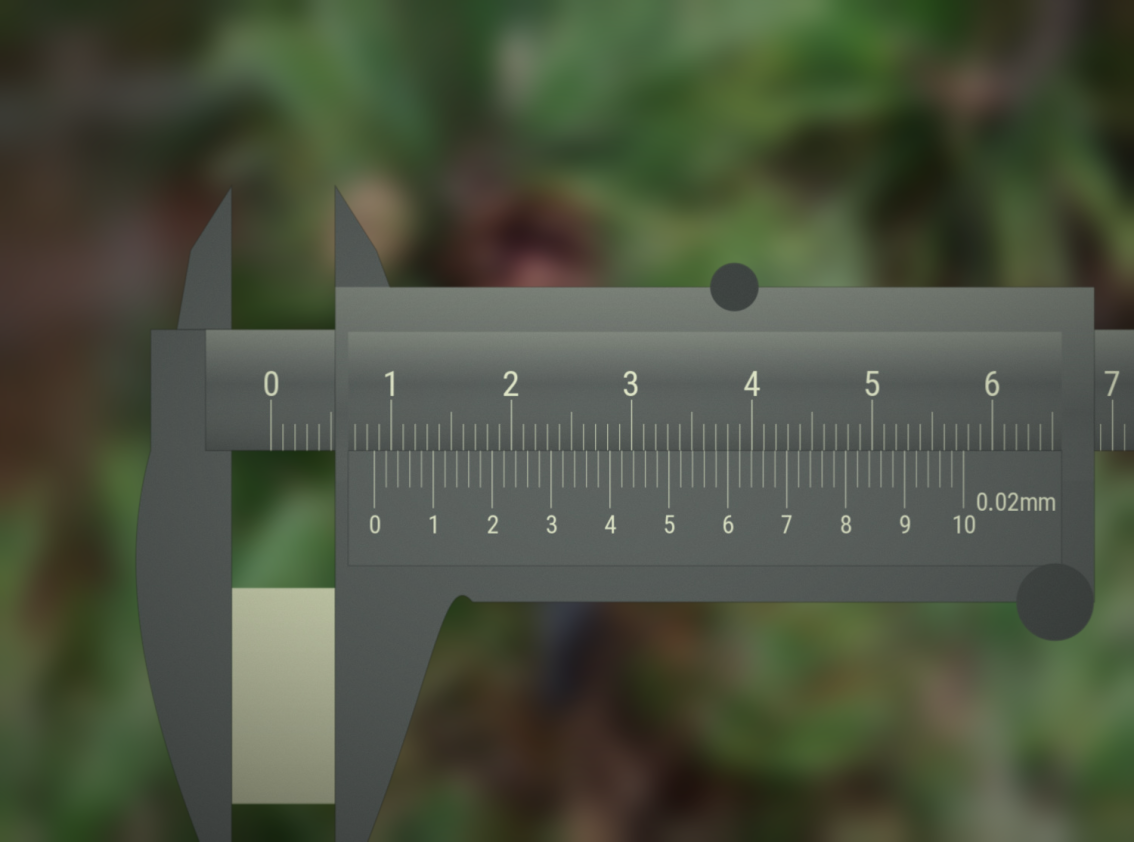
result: 8.6 mm
